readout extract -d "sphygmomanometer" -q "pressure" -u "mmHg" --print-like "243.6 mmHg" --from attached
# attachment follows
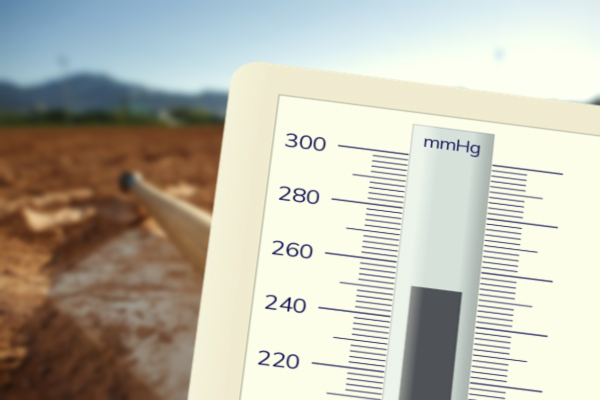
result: 252 mmHg
